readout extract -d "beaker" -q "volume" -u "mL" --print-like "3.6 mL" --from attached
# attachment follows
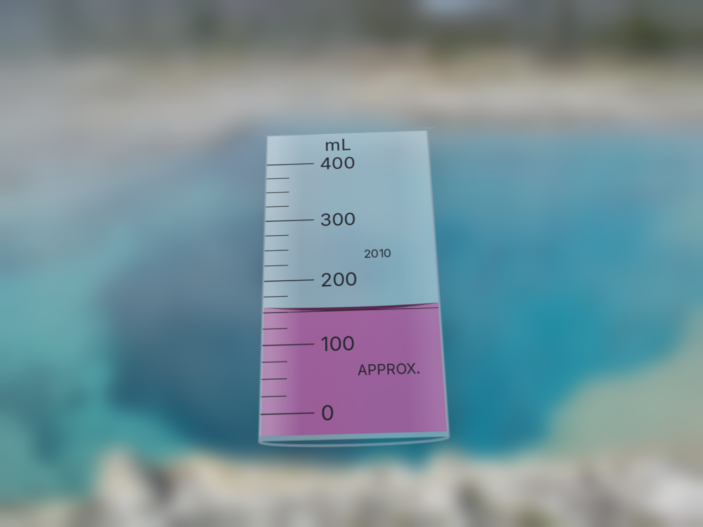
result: 150 mL
